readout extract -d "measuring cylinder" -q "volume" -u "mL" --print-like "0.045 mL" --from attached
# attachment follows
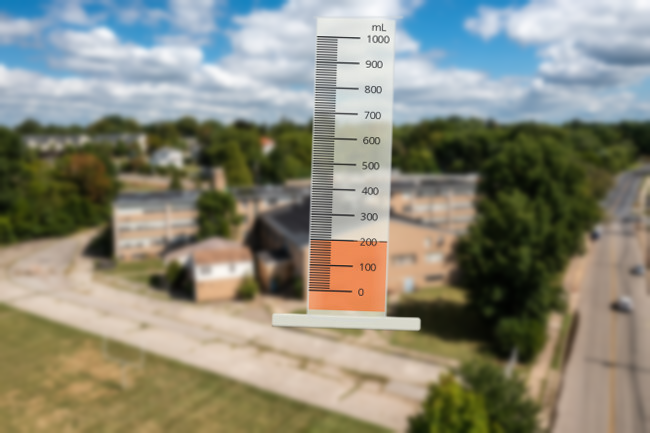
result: 200 mL
